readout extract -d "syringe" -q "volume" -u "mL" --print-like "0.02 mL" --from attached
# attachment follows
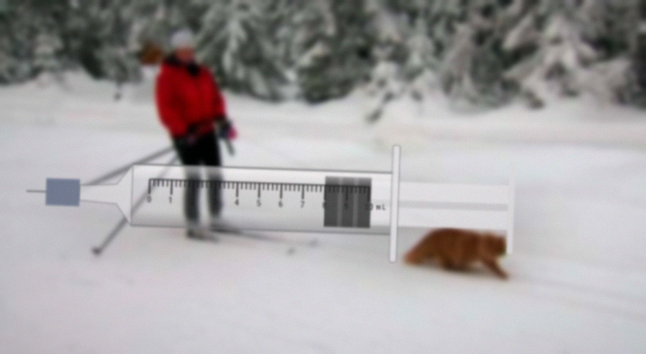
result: 8 mL
